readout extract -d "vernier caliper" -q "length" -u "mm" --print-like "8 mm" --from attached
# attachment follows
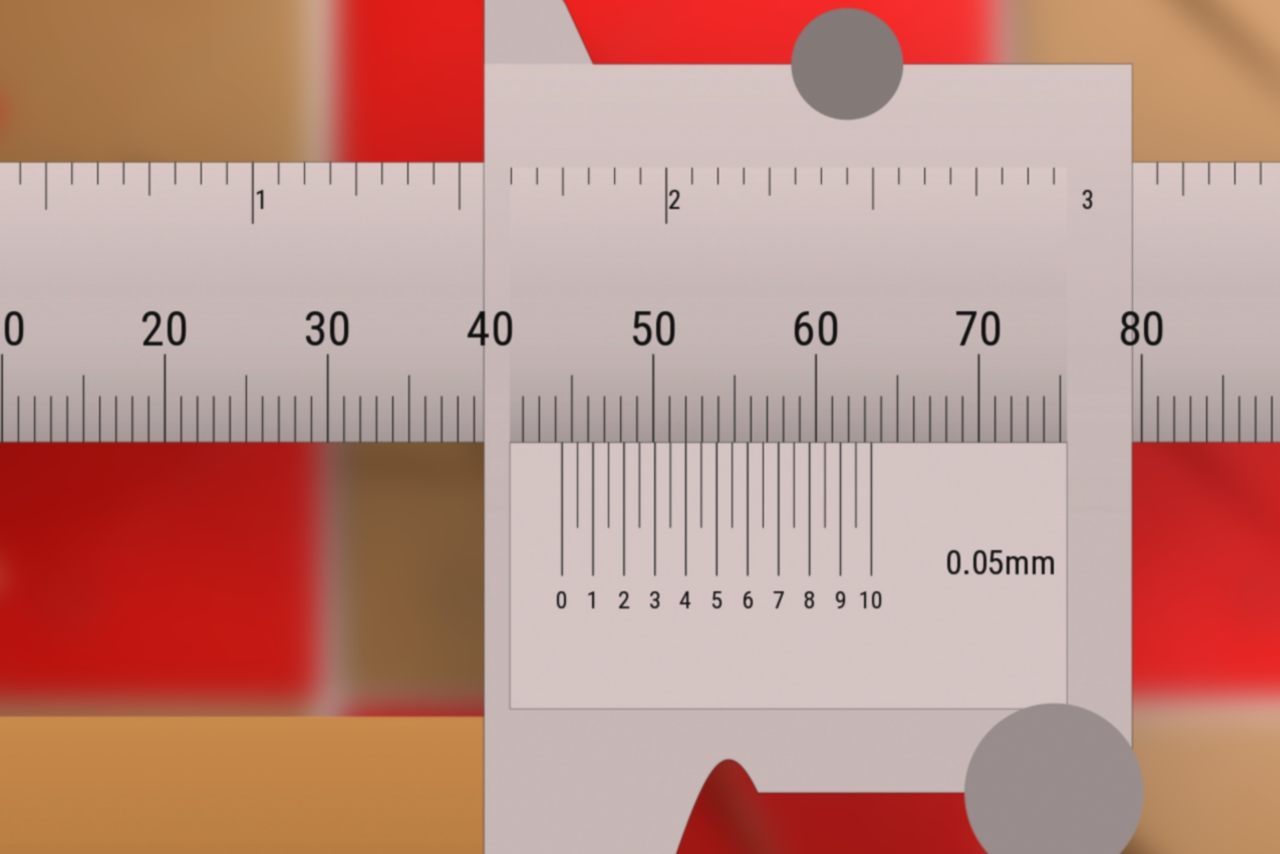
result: 44.4 mm
